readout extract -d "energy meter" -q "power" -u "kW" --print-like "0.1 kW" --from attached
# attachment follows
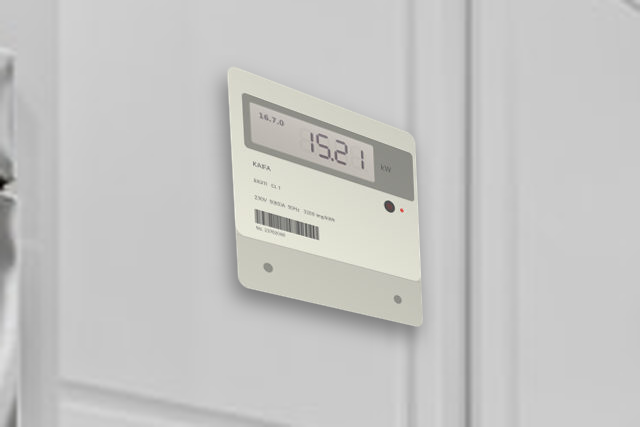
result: 15.21 kW
